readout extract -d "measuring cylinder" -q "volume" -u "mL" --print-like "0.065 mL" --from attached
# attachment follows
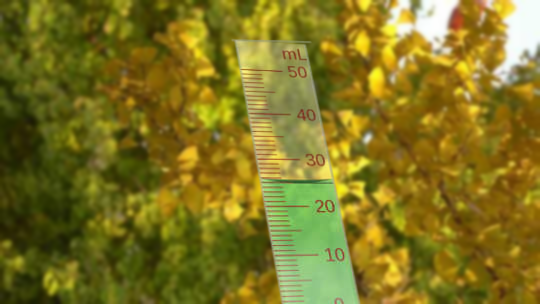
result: 25 mL
